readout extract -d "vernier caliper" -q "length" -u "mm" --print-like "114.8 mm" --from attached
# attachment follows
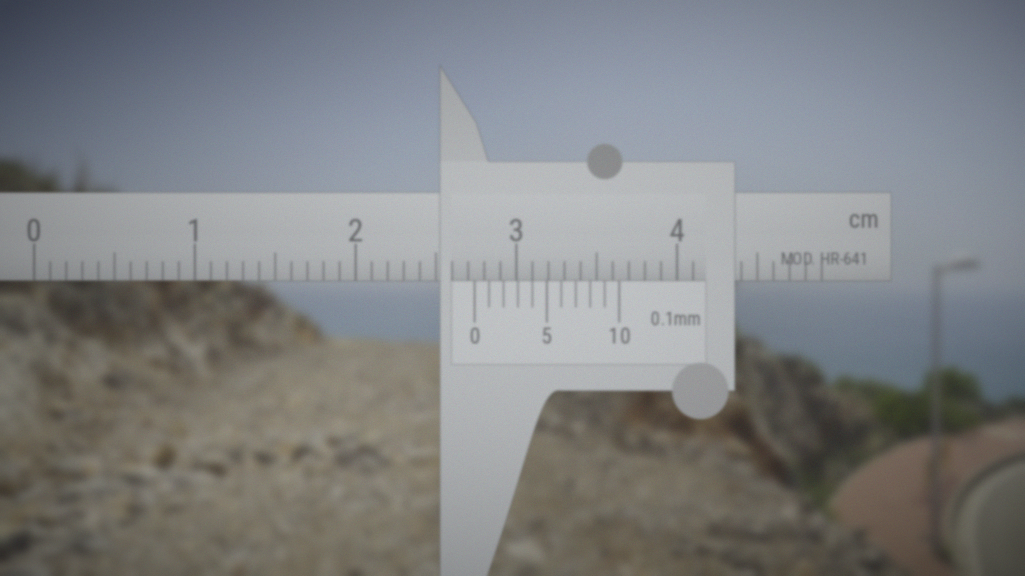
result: 27.4 mm
